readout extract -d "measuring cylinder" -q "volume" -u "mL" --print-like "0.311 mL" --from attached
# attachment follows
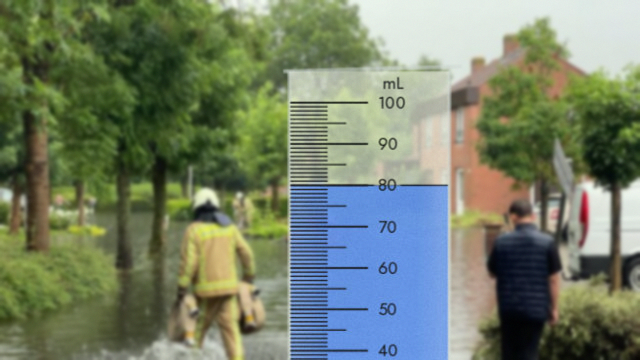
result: 80 mL
